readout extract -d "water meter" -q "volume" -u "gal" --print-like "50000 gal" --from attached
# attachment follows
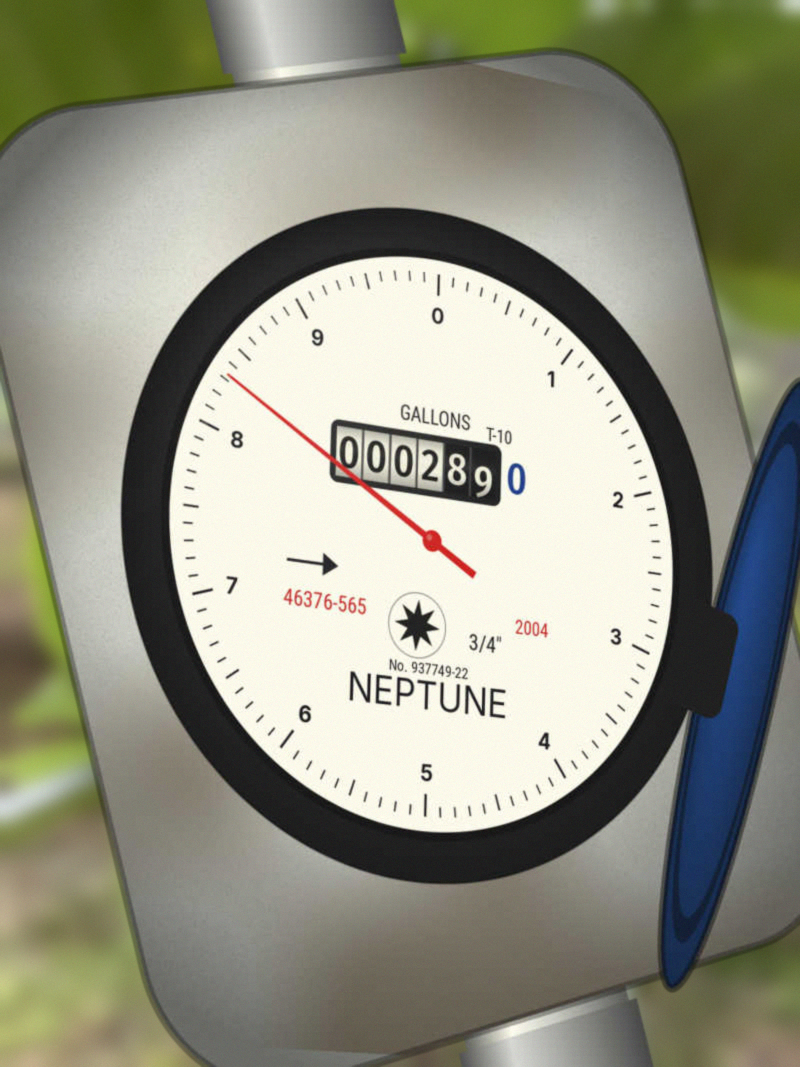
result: 2888.3 gal
